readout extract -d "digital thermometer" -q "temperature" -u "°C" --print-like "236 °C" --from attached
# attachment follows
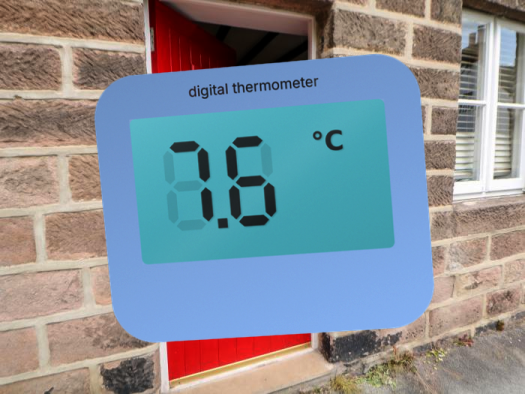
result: 7.6 °C
